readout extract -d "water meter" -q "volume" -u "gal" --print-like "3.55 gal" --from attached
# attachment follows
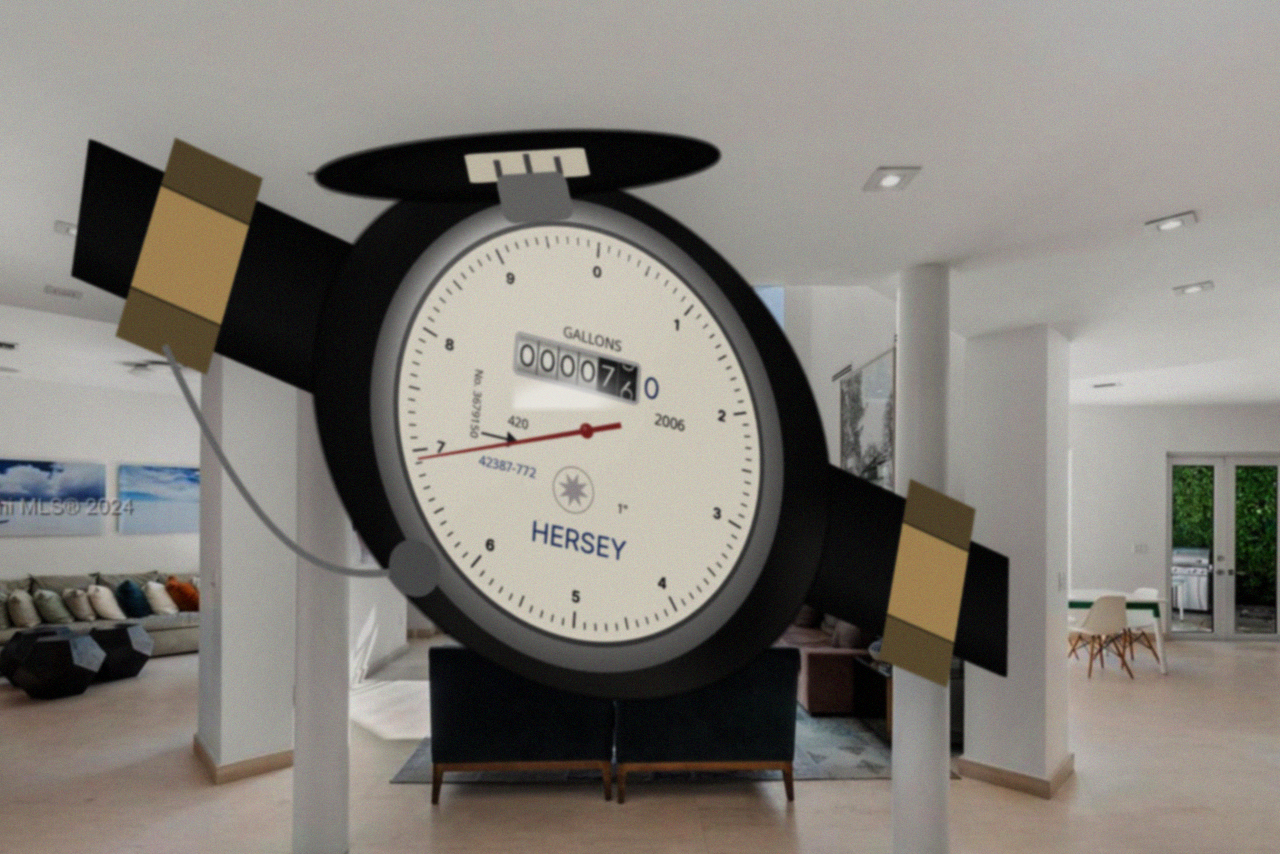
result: 756.9 gal
